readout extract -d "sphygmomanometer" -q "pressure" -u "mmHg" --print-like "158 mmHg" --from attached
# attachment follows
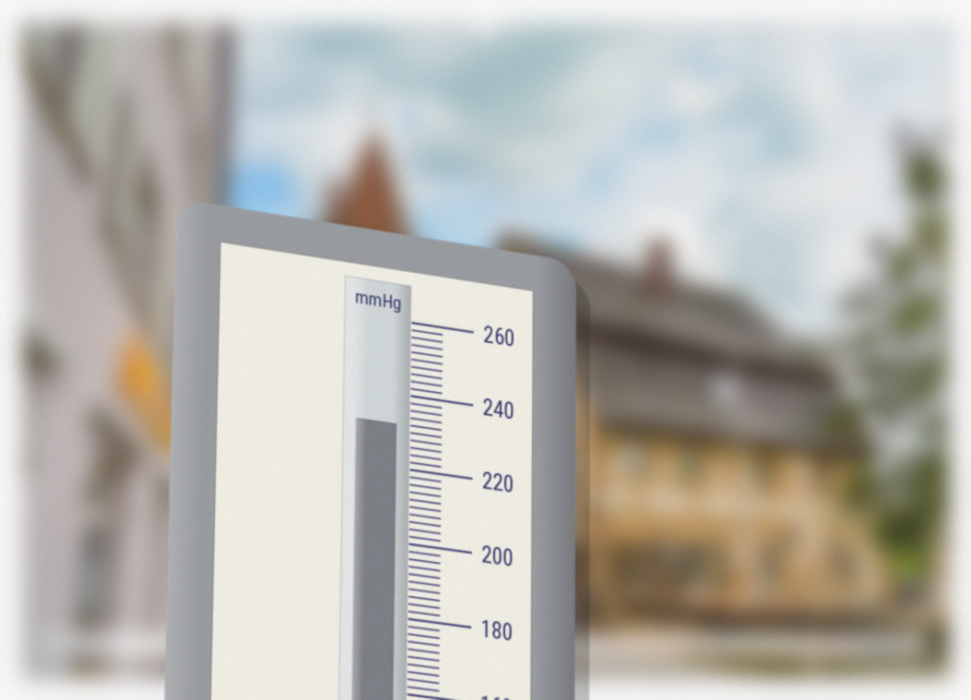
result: 232 mmHg
